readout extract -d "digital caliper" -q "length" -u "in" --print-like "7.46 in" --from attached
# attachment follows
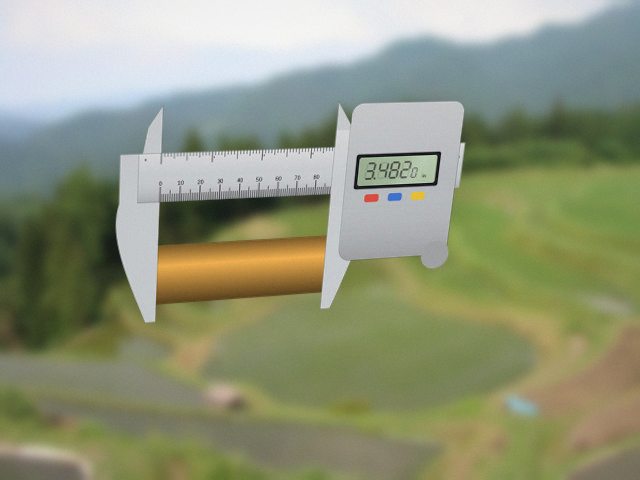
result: 3.4820 in
